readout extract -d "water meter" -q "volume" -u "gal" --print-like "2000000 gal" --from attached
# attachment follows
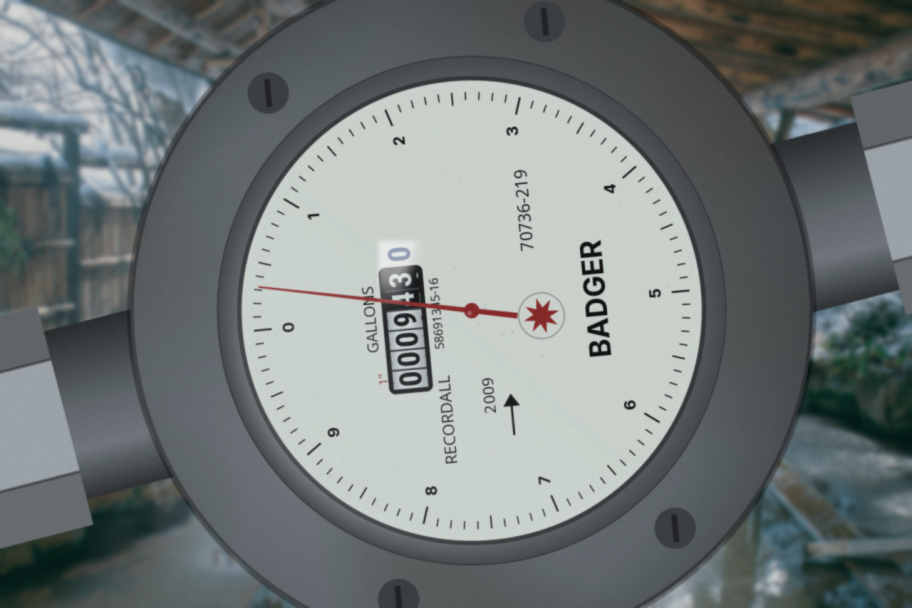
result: 9430.3 gal
